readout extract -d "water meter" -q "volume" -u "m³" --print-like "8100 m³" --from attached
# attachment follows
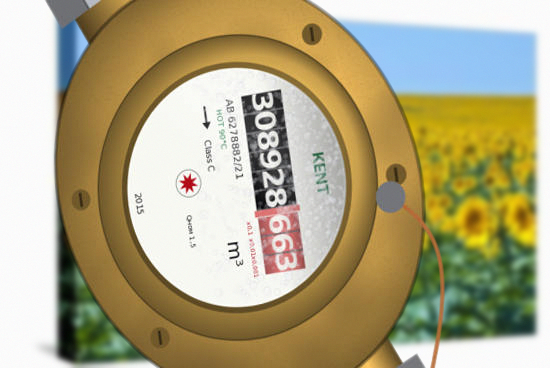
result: 308928.663 m³
